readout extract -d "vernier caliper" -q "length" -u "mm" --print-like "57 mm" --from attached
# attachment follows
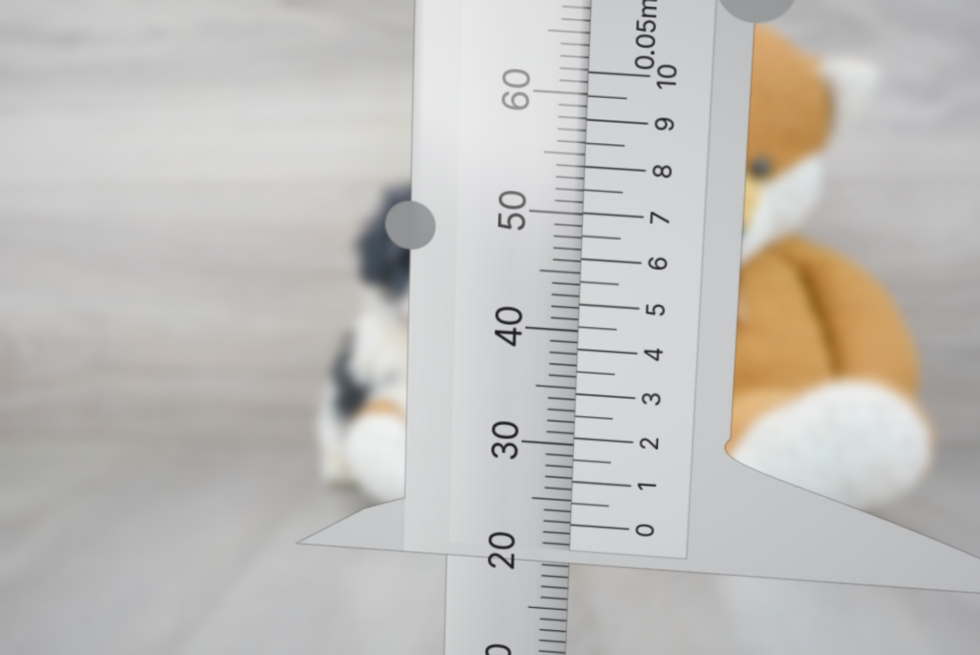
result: 22.8 mm
